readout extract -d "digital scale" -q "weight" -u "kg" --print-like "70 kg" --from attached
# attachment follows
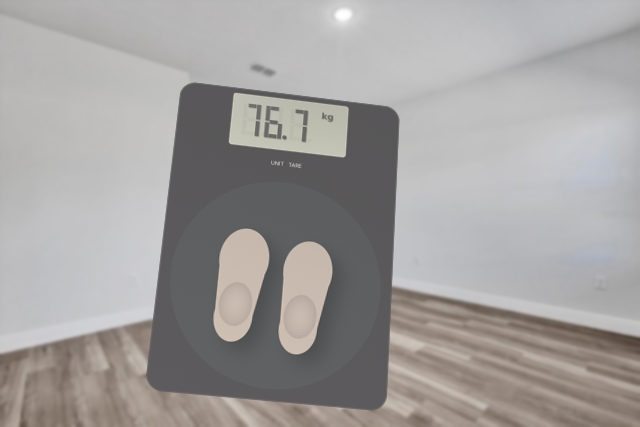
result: 76.7 kg
